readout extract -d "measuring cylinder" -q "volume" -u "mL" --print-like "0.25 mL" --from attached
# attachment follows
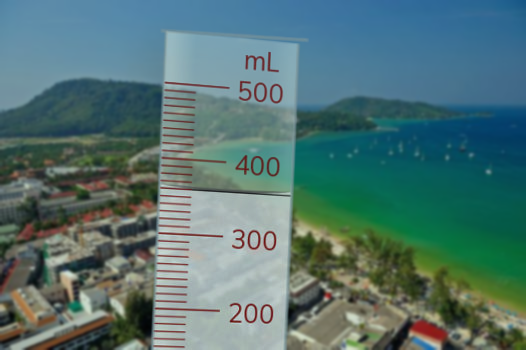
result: 360 mL
